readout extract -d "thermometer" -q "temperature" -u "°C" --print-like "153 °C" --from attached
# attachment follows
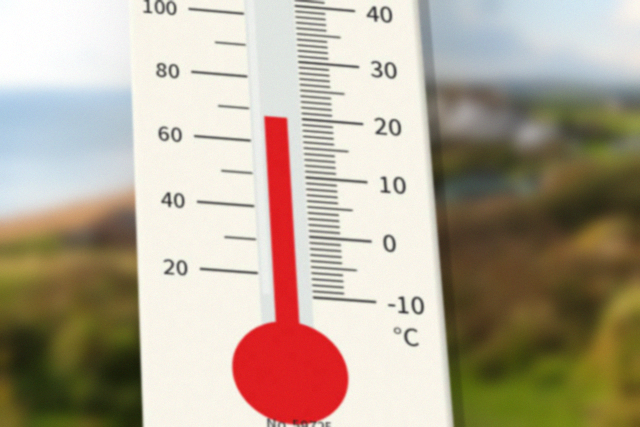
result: 20 °C
